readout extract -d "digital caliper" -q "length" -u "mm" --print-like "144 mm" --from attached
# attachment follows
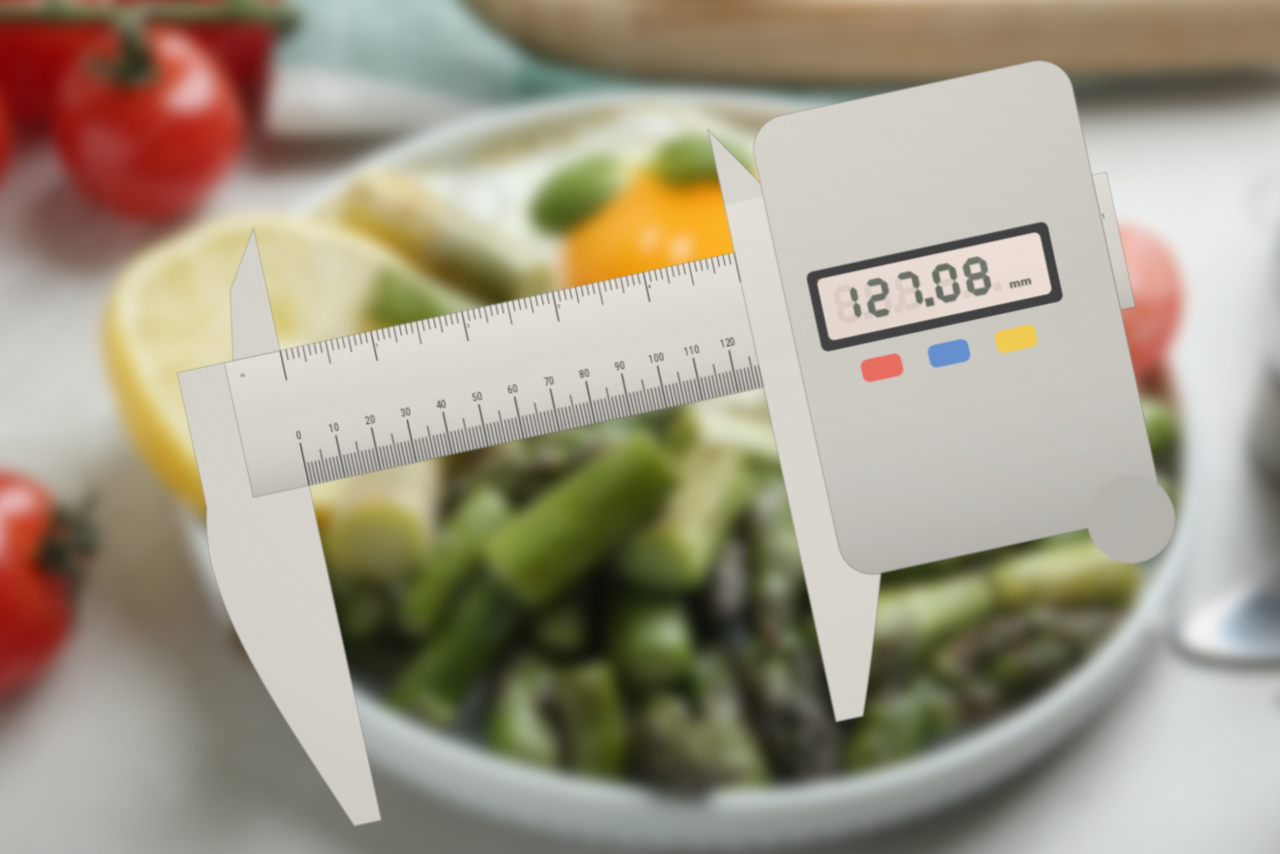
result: 127.08 mm
